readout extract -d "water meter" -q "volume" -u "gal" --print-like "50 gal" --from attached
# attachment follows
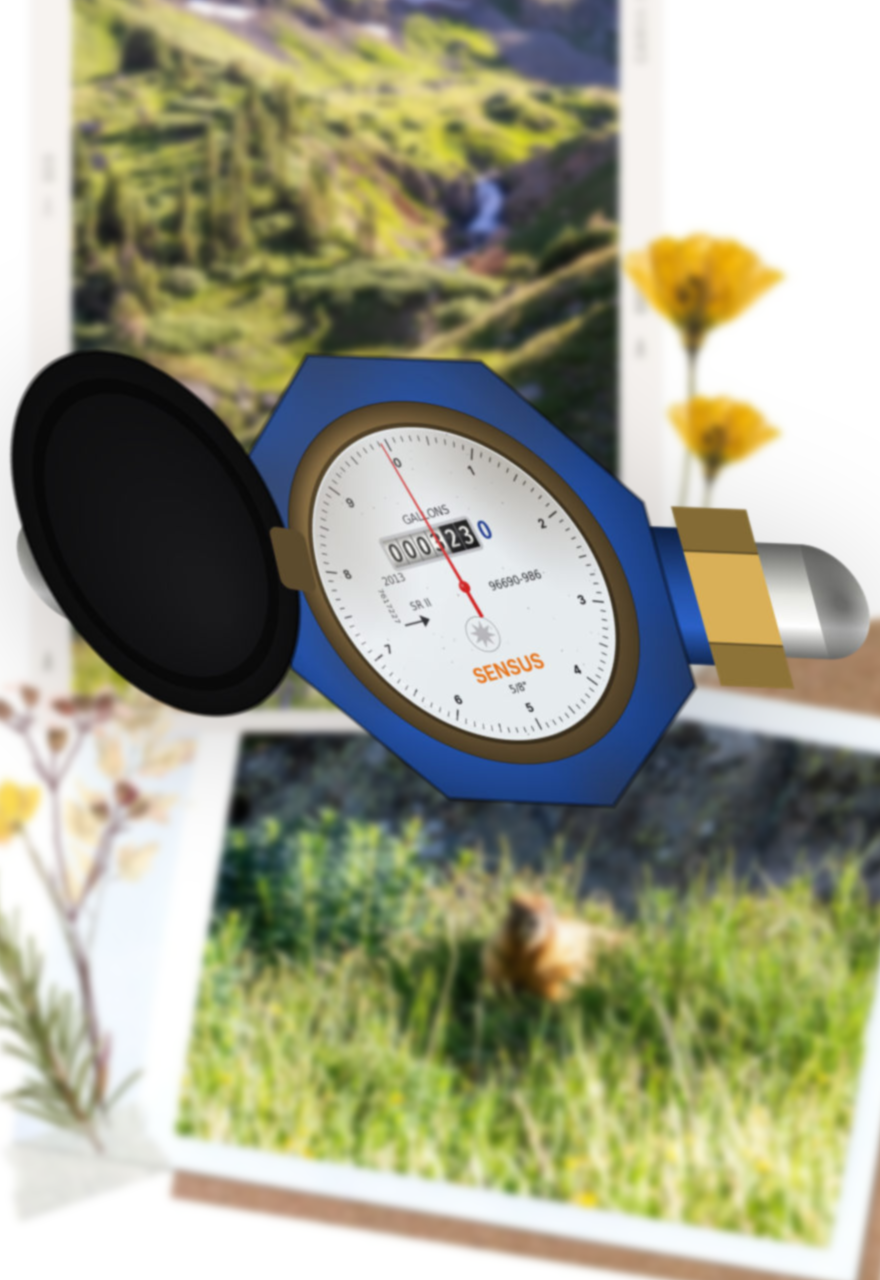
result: 3229.9 gal
